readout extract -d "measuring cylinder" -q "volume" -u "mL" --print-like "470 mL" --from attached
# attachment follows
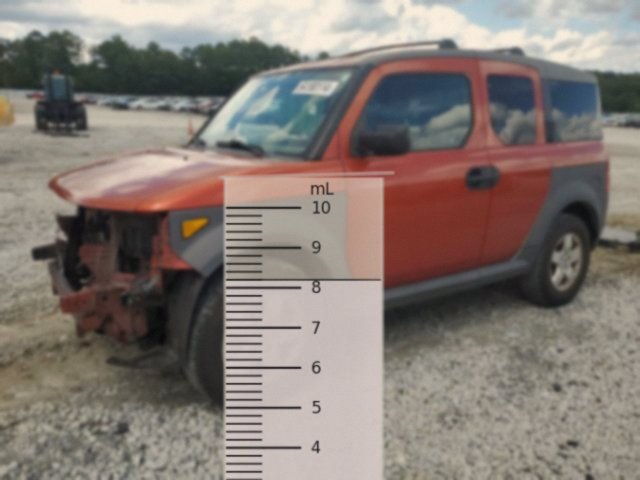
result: 8.2 mL
